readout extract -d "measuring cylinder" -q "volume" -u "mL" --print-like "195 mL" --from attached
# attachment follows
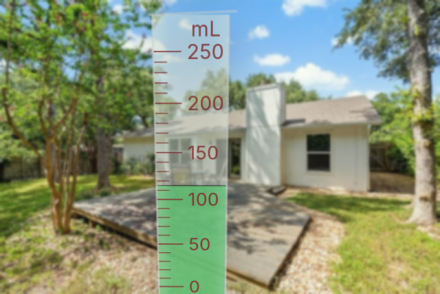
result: 115 mL
